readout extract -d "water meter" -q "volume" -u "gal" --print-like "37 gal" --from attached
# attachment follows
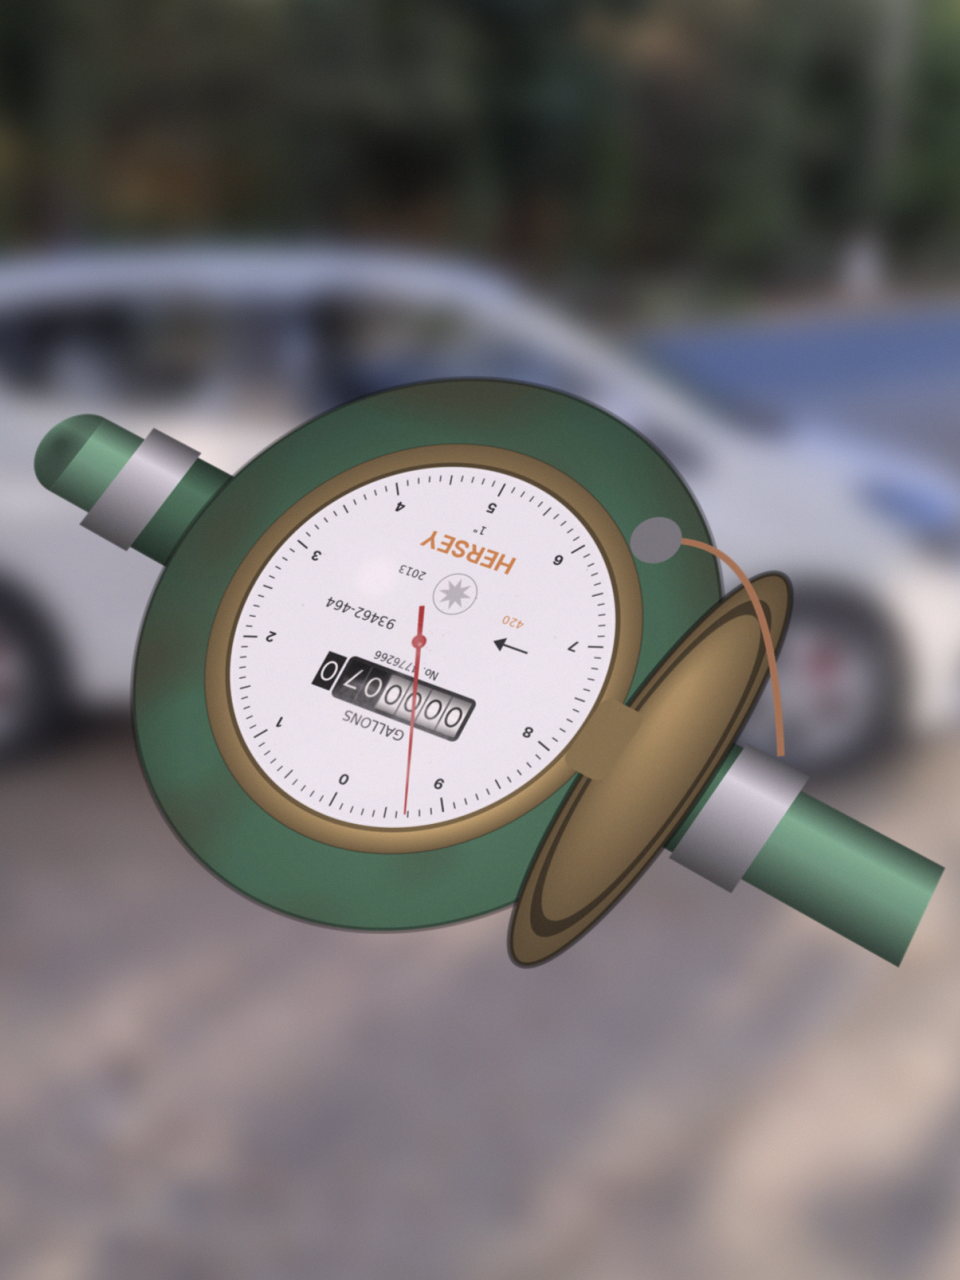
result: 69.3 gal
